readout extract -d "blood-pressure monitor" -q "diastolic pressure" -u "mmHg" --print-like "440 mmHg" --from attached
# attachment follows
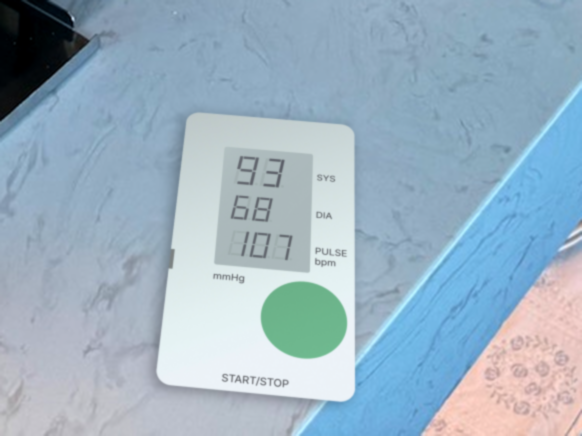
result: 68 mmHg
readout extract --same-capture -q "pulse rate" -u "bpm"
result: 107 bpm
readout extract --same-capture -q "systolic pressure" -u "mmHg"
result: 93 mmHg
